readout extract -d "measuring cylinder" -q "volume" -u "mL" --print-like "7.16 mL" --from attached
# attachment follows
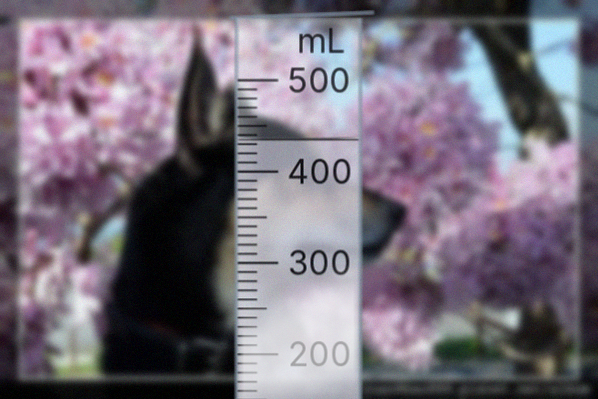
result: 435 mL
